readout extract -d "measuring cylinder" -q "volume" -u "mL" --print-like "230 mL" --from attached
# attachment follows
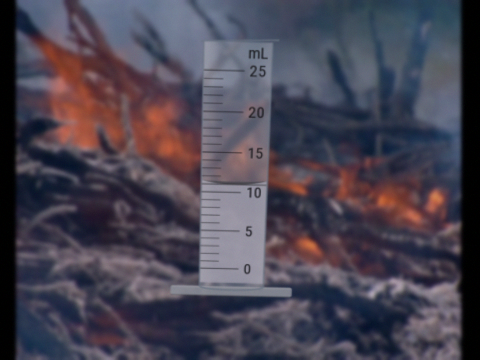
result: 11 mL
